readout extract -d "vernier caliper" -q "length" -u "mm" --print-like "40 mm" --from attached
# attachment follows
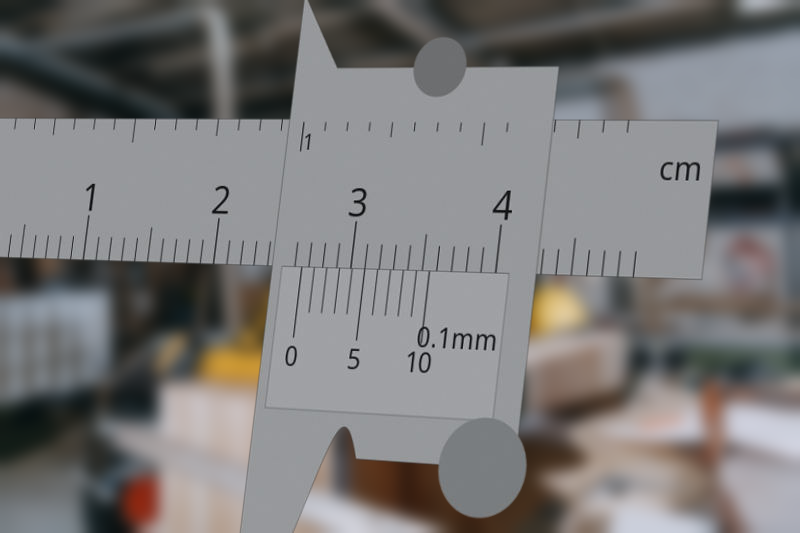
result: 26.5 mm
